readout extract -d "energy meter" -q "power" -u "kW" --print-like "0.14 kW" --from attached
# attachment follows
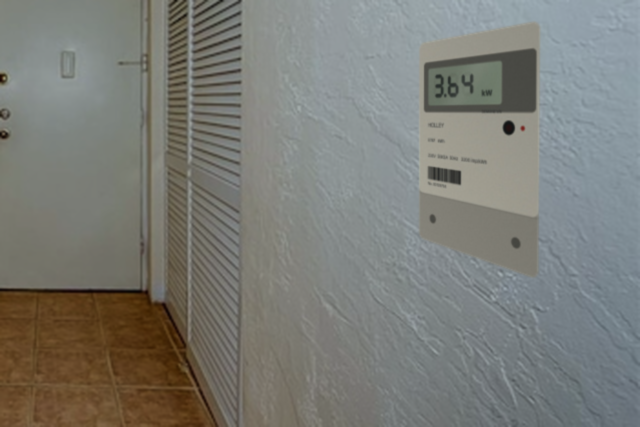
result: 3.64 kW
